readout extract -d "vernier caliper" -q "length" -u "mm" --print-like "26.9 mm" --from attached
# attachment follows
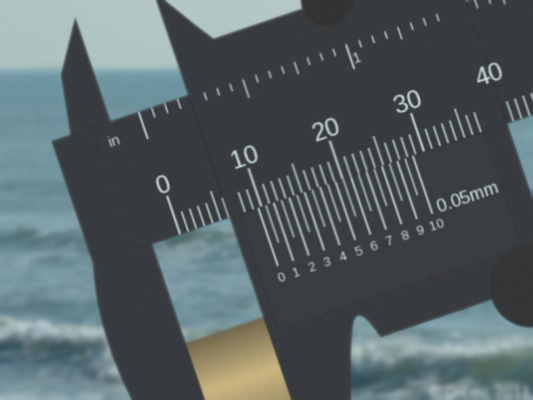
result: 9.6 mm
